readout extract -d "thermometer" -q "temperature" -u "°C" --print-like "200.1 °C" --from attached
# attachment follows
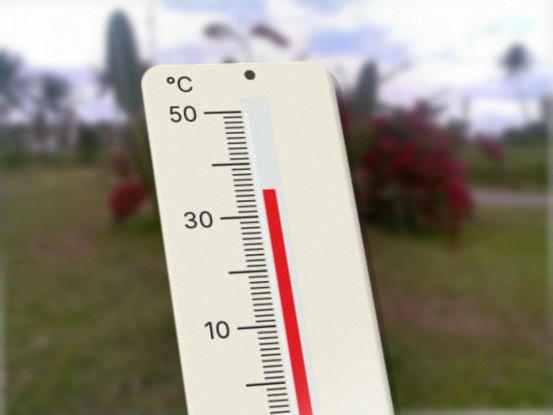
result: 35 °C
